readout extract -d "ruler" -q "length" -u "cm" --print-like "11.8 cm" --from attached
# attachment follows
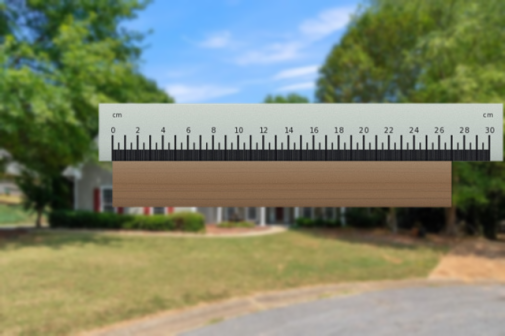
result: 27 cm
